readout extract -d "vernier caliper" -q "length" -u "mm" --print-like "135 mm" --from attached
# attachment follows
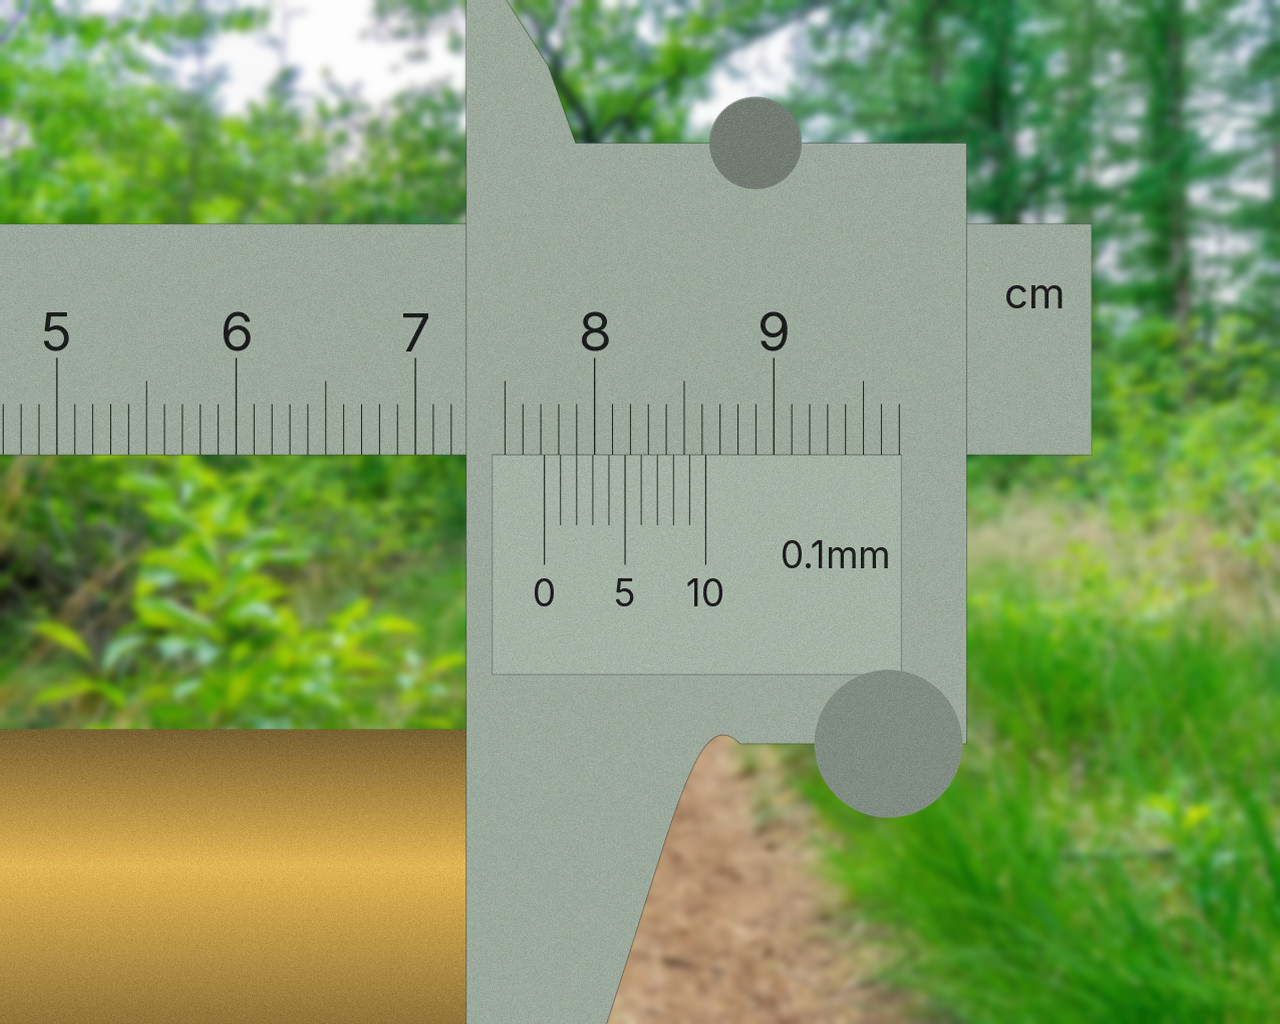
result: 77.2 mm
